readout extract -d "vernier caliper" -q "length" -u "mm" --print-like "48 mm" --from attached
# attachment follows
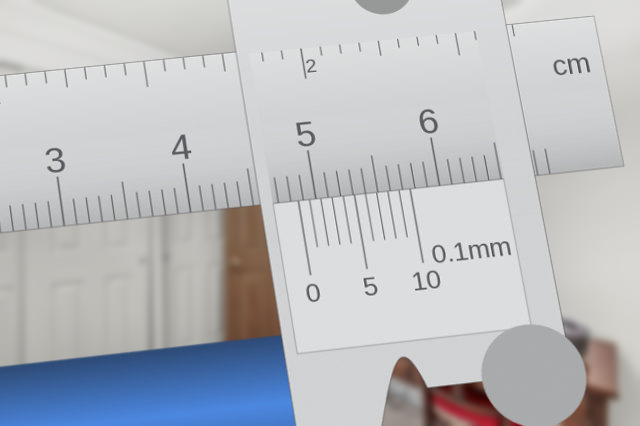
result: 48.6 mm
